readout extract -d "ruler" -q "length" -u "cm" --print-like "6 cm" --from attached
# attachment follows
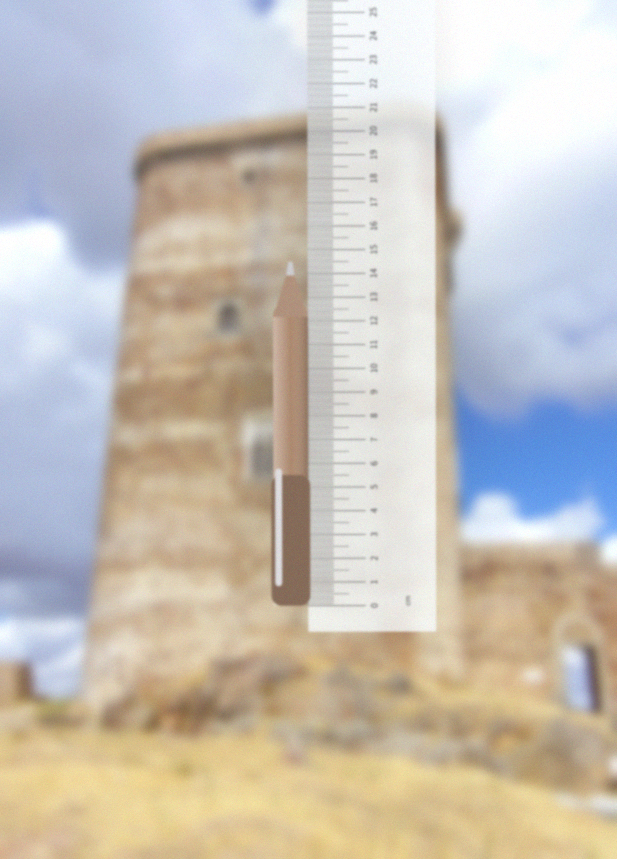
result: 14.5 cm
